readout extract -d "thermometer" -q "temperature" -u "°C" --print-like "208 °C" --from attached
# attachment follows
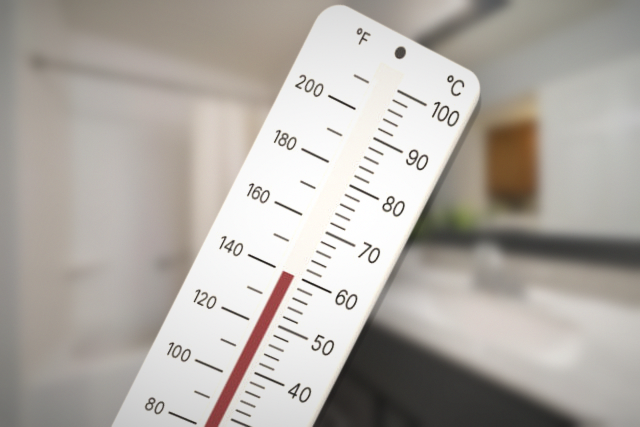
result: 60 °C
